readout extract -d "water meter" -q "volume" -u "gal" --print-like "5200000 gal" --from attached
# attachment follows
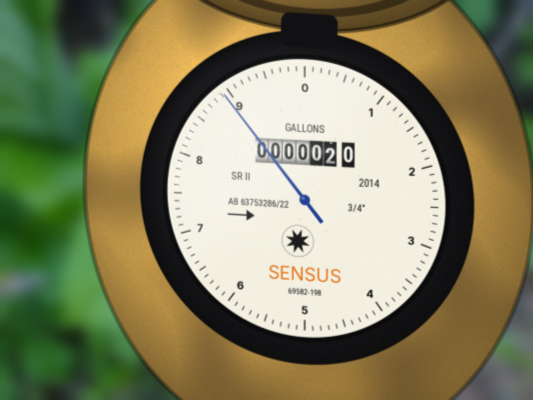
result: 18.9 gal
